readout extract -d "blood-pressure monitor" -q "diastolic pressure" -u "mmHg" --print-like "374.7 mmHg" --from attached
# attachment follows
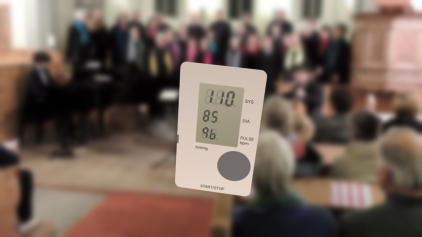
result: 85 mmHg
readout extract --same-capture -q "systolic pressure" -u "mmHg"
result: 110 mmHg
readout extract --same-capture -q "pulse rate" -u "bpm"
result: 96 bpm
